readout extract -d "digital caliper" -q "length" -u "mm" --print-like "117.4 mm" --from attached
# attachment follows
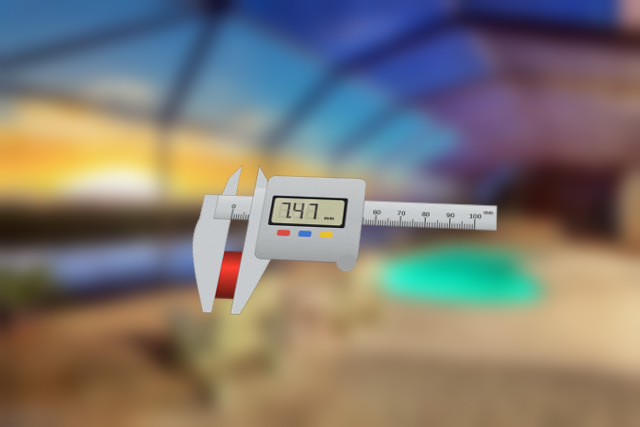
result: 7.47 mm
